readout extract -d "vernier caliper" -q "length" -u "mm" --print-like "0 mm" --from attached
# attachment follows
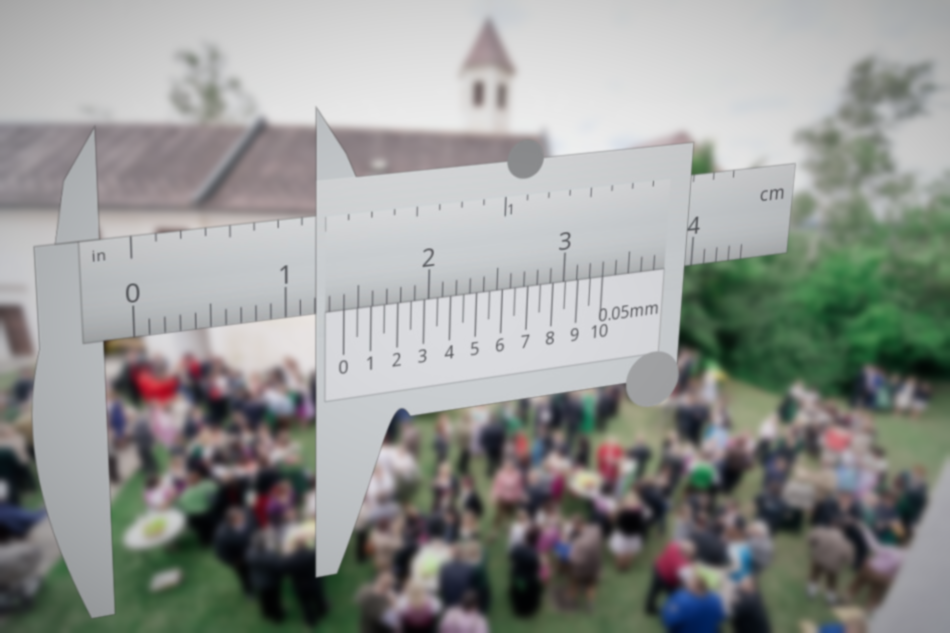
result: 14.0 mm
